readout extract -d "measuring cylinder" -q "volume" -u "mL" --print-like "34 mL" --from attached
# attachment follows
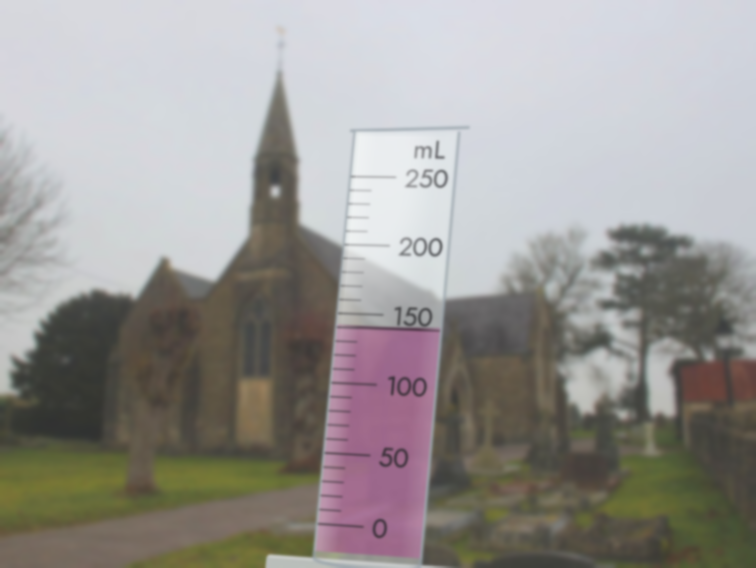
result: 140 mL
